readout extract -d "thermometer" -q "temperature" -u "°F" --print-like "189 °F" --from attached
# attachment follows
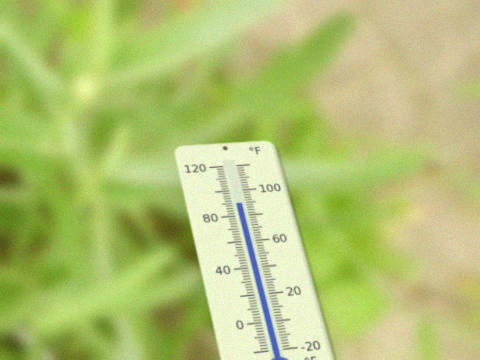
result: 90 °F
